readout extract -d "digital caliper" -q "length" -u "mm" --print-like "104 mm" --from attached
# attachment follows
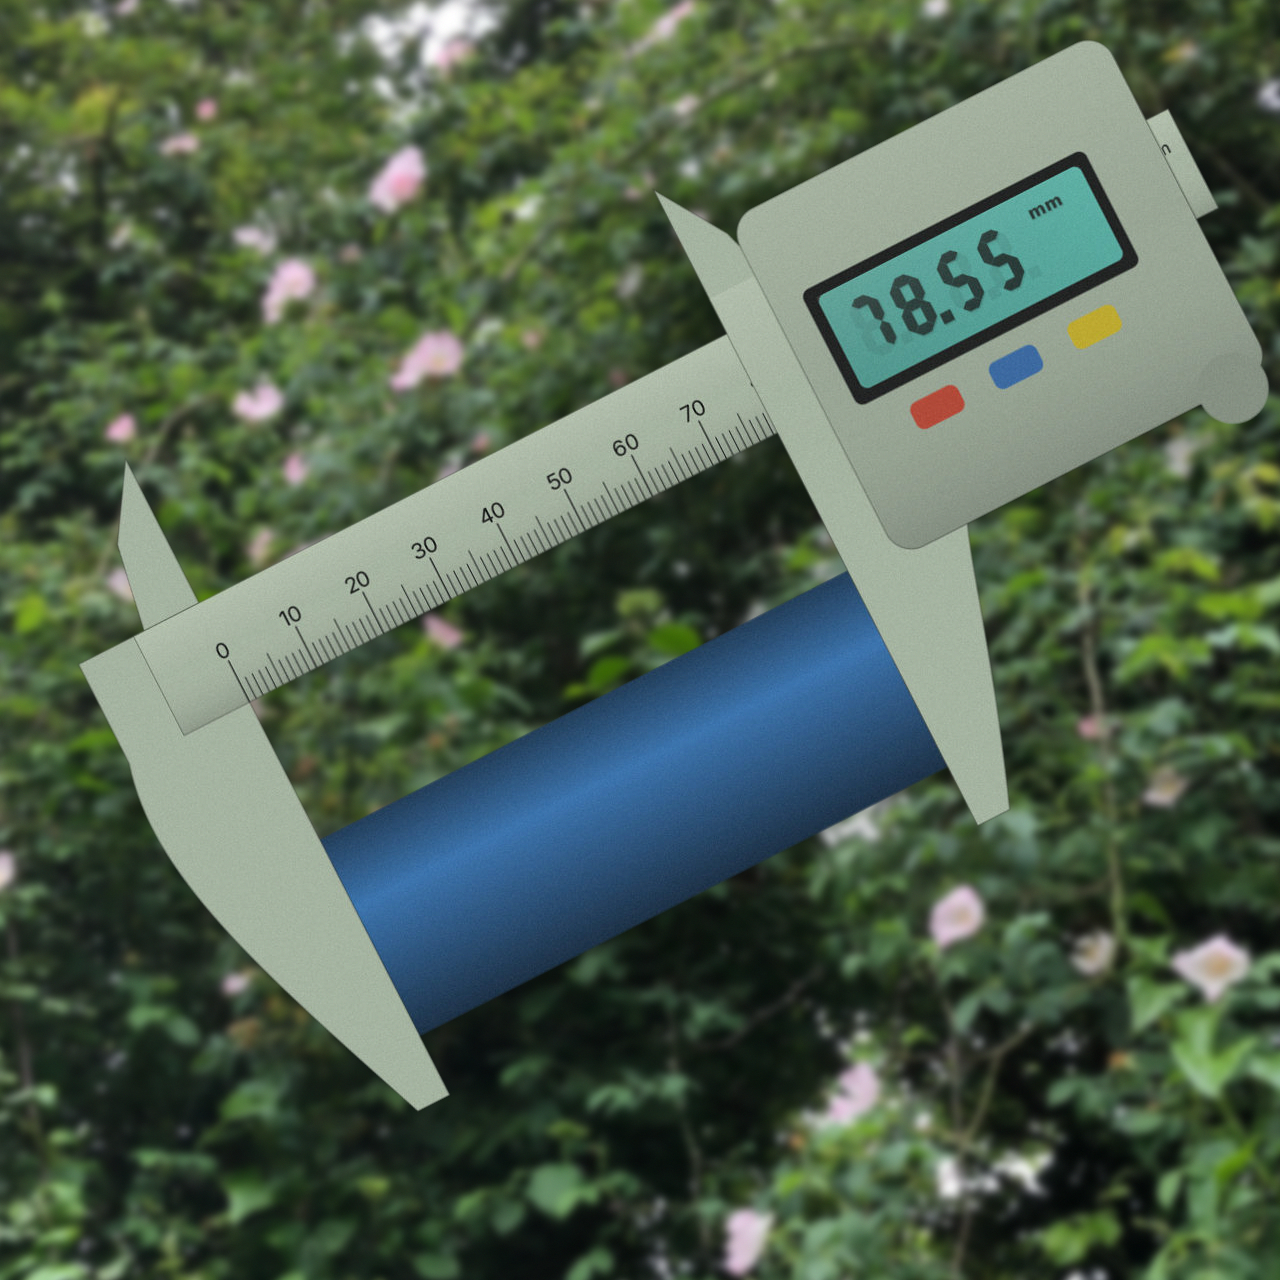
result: 78.55 mm
